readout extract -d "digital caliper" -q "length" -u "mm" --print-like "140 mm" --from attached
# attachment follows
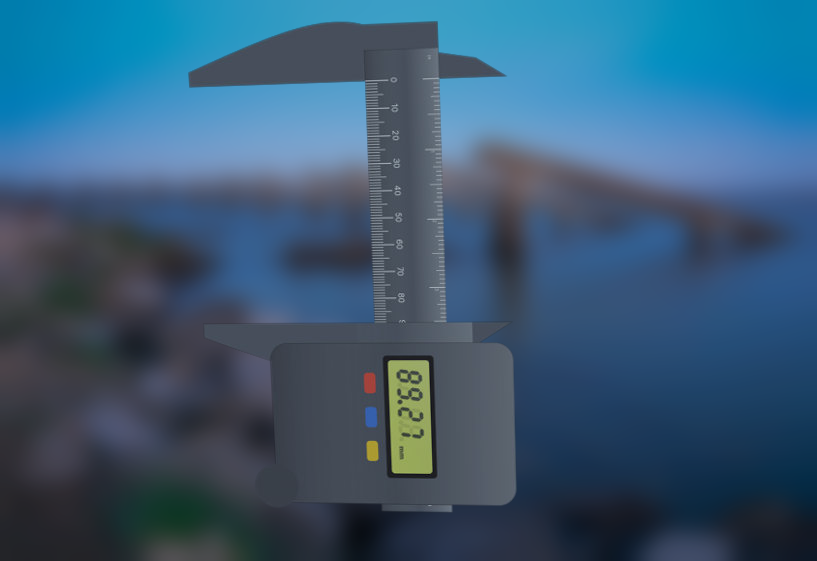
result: 89.27 mm
